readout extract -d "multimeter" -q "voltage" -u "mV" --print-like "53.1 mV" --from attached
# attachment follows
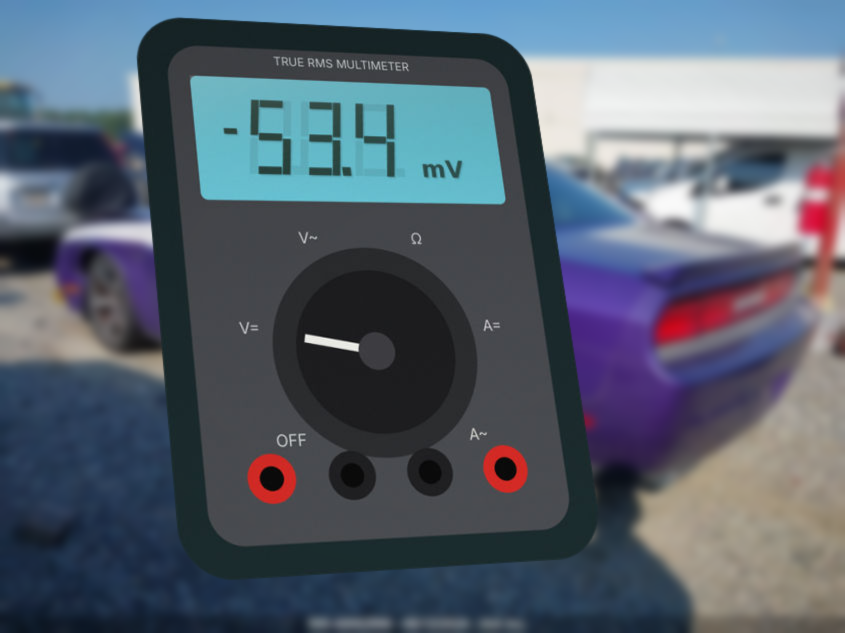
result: -53.4 mV
